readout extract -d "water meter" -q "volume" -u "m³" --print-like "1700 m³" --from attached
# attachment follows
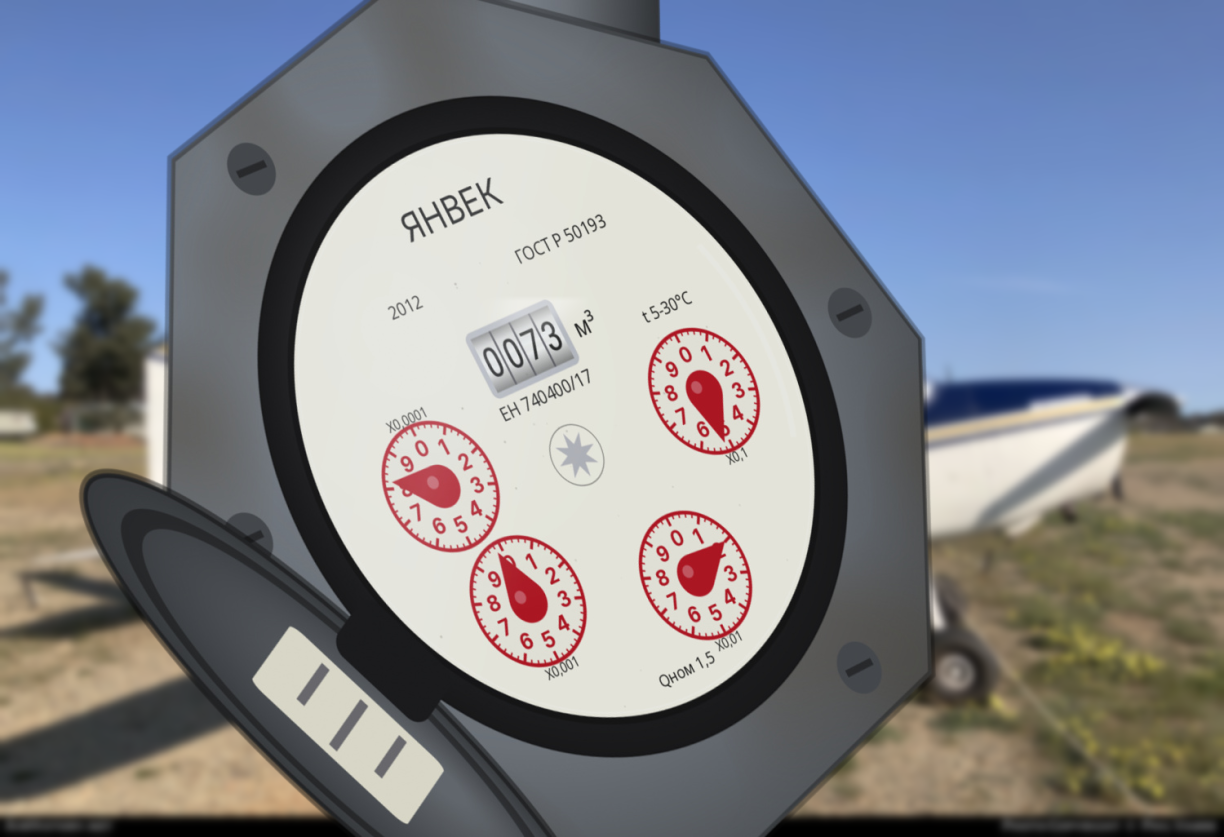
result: 73.5198 m³
